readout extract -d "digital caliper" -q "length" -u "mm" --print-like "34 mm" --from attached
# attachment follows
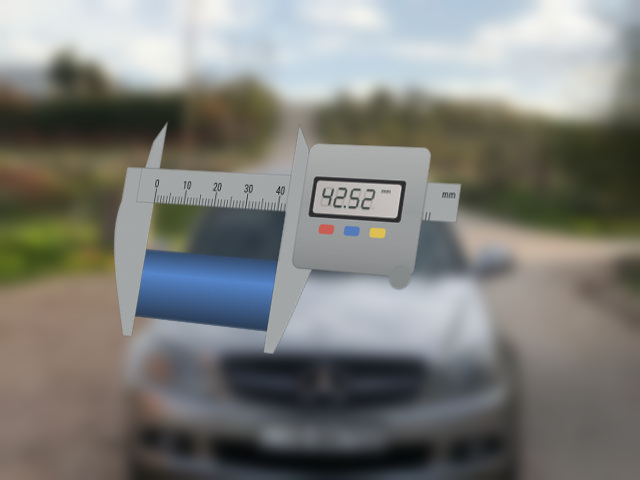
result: 42.52 mm
